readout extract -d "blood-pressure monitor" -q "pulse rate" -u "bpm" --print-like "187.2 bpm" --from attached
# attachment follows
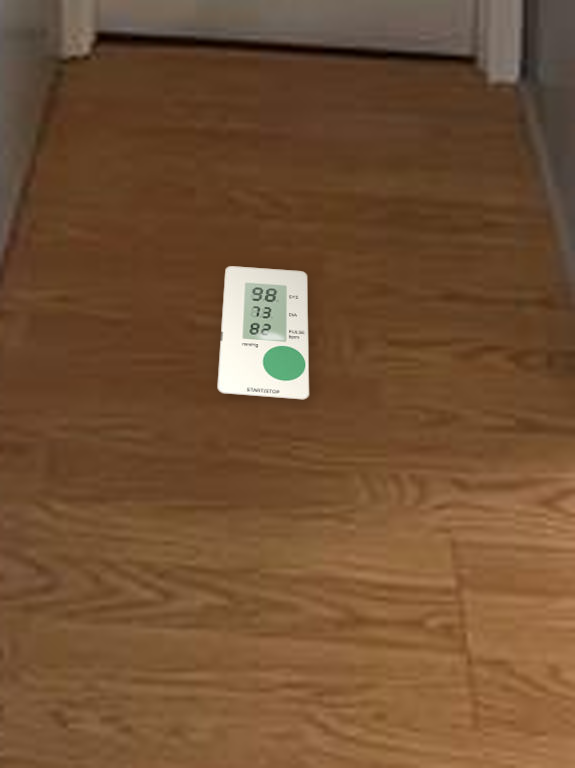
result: 82 bpm
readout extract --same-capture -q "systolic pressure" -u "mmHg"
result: 98 mmHg
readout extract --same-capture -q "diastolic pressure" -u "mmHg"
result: 73 mmHg
